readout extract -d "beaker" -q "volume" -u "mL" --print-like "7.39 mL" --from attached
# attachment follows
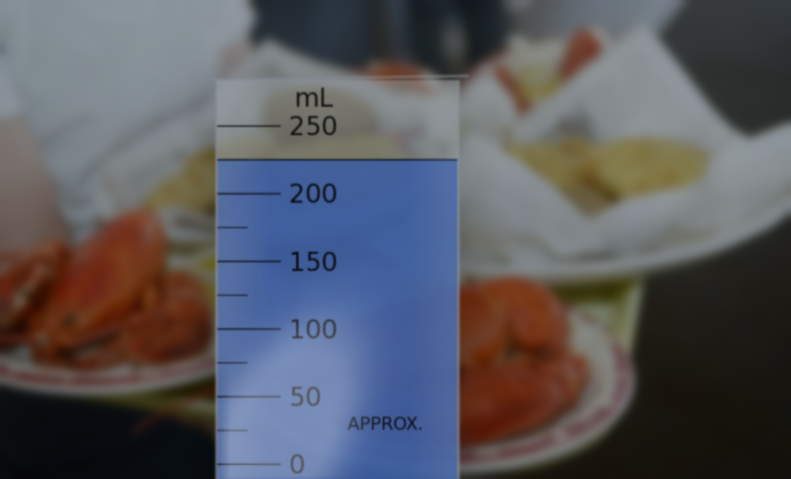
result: 225 mL
